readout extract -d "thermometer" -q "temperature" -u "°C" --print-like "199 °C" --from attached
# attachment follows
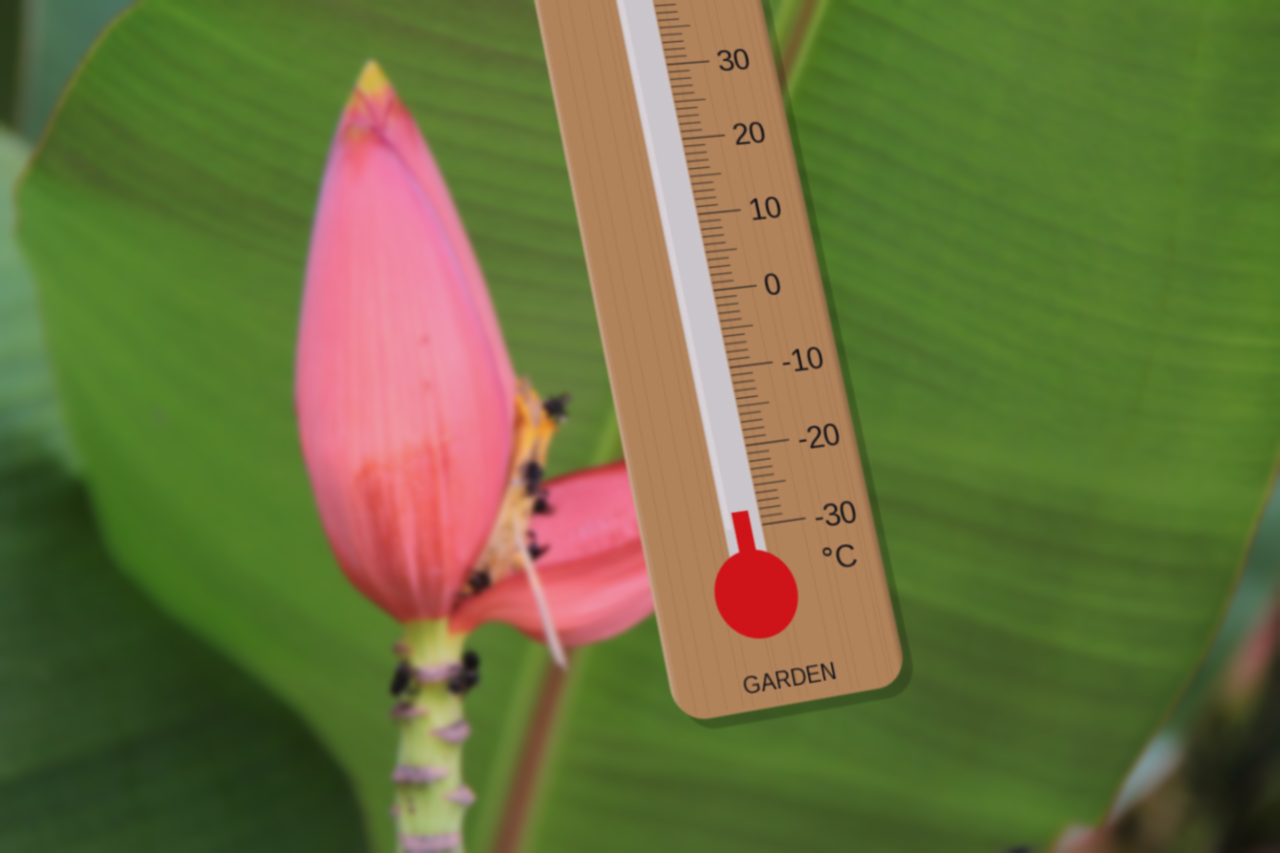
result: -28 °C
